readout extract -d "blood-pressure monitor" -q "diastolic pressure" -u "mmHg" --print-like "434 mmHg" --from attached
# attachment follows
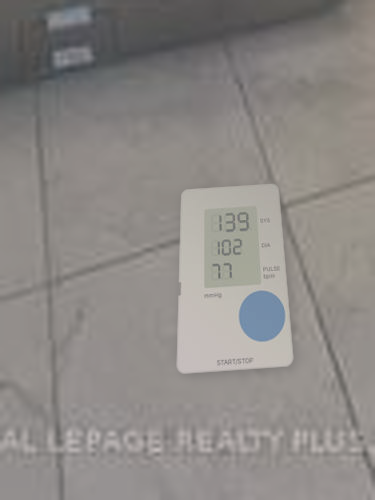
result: 102 mmHg
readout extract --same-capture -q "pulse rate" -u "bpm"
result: 77 bpm
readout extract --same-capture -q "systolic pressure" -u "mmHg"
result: 139 mmHg
